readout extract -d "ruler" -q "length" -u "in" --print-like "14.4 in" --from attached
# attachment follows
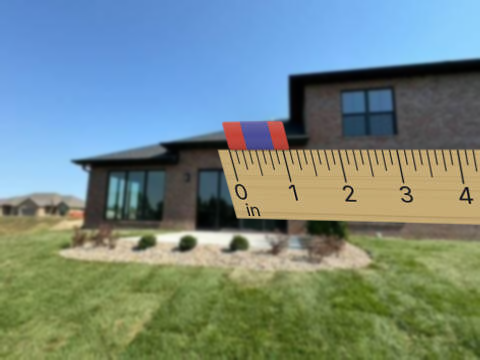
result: 1.125 in
